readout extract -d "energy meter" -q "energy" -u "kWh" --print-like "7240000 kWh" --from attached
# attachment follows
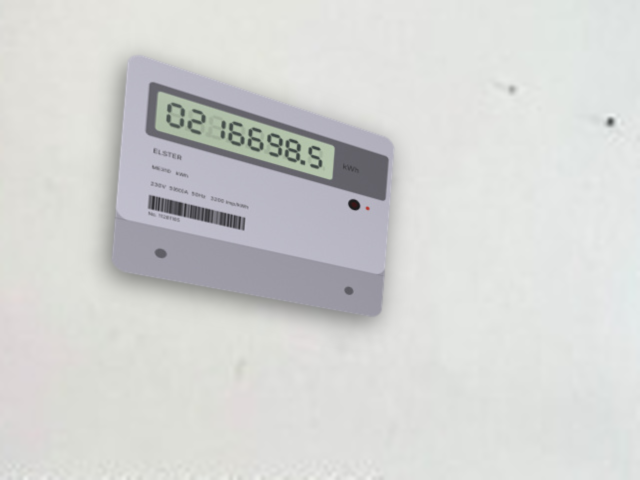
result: 216698.5 kWh
